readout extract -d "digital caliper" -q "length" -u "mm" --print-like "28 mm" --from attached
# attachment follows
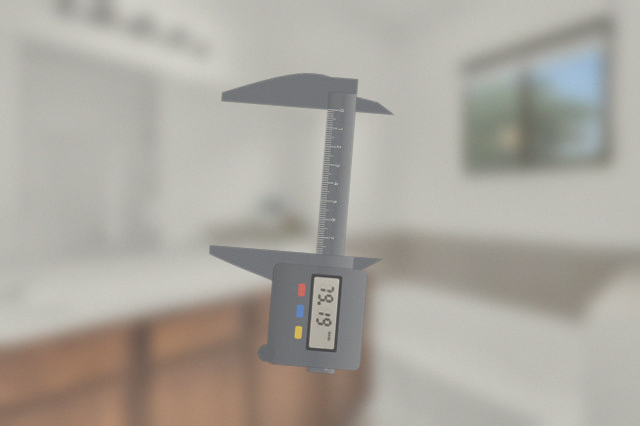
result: 79.19 mm
